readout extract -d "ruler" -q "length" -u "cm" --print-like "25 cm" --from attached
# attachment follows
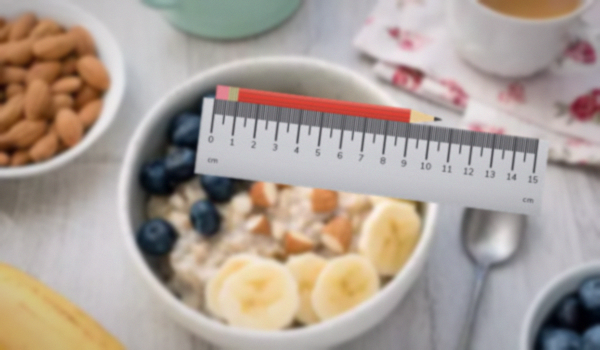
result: 10.5 cm
